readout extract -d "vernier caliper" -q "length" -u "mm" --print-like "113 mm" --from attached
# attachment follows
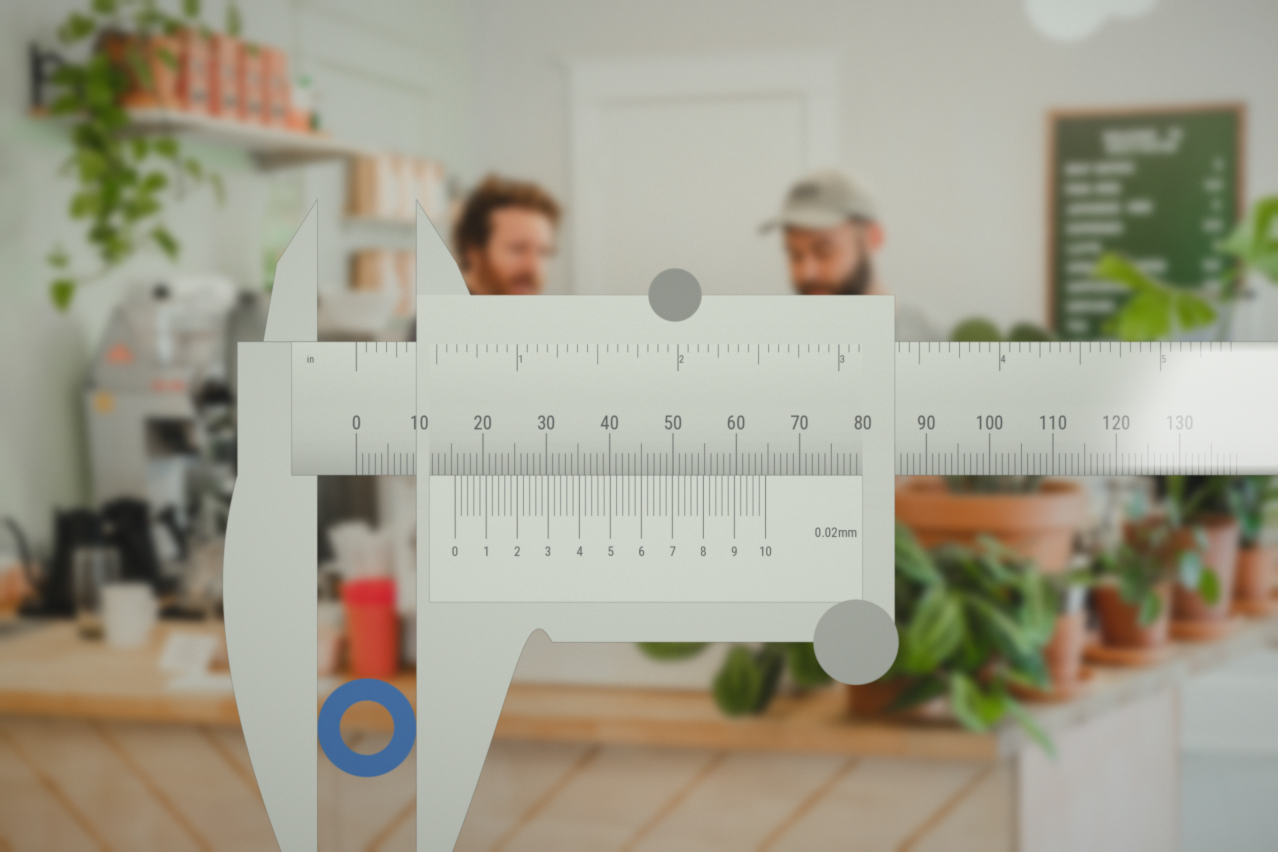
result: 15.6 mm
